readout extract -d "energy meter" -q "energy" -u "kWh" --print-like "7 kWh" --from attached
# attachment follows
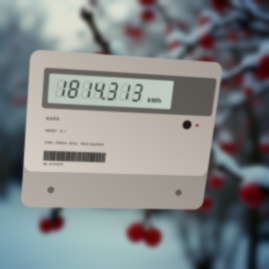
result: 1814.313 kWh
